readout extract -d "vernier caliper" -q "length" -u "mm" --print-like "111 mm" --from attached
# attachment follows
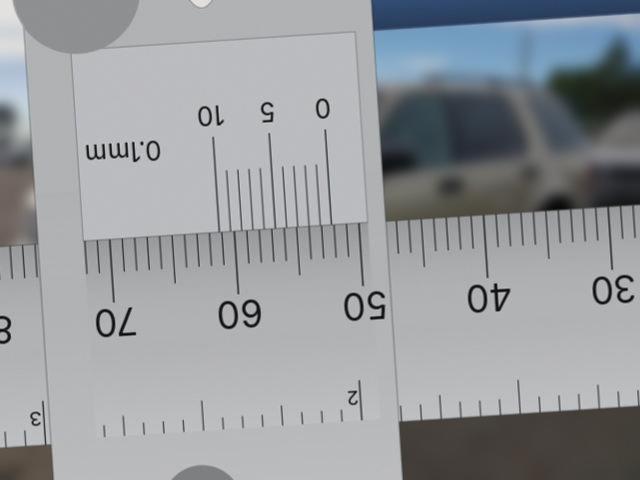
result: 52.2 mm
